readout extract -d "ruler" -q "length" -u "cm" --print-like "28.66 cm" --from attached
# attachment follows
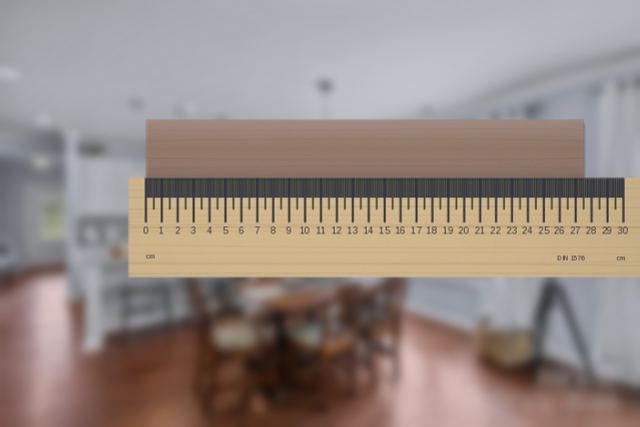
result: 27.5 cm
